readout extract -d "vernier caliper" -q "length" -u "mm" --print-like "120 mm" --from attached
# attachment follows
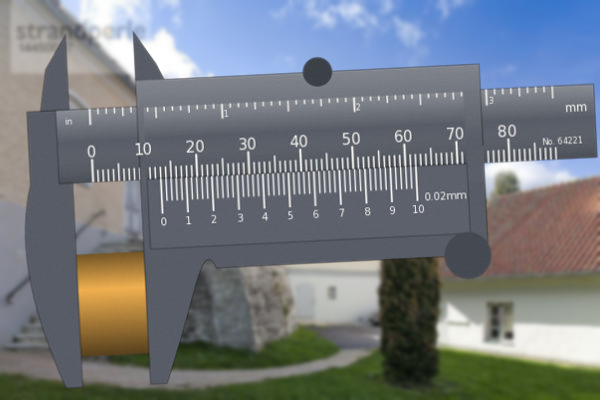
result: 13.0 mm
